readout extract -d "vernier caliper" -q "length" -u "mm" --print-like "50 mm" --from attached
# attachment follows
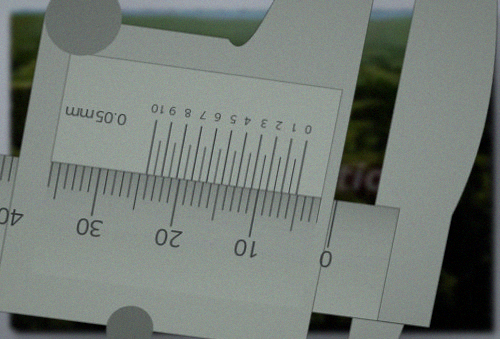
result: 5.2 mm
